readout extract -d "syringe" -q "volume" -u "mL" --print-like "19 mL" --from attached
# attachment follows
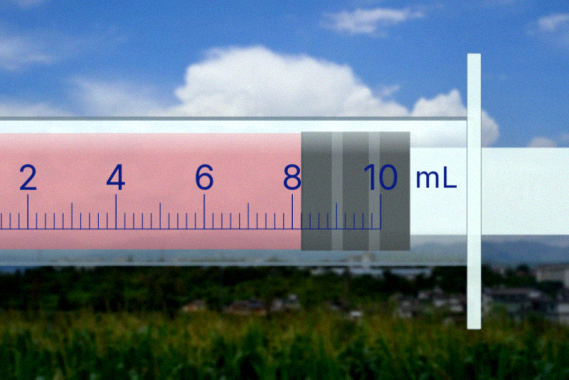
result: 8.2 mL
